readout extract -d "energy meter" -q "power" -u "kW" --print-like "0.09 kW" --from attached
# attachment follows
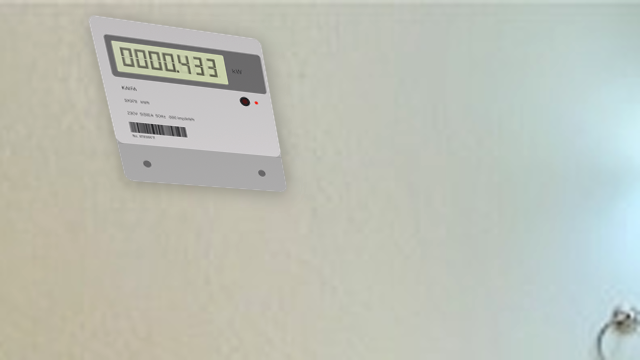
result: 0.433 kW
